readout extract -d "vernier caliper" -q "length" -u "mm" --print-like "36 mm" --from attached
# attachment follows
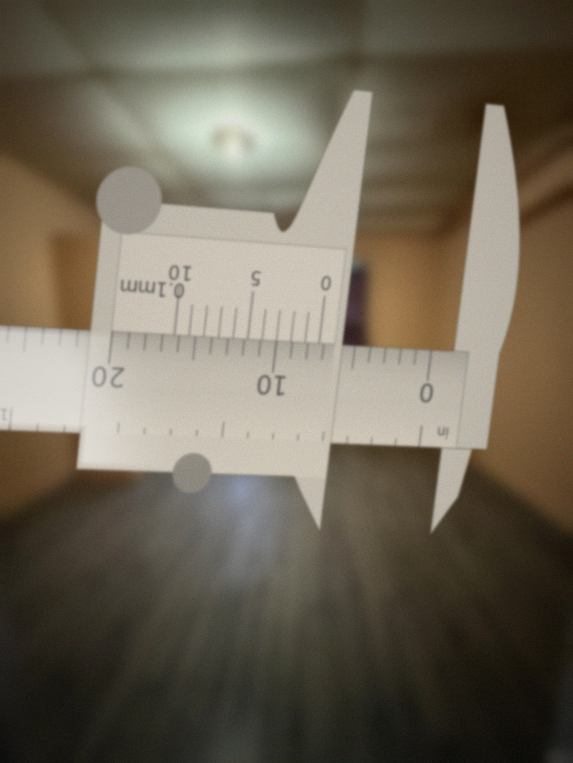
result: 7.3 mm
